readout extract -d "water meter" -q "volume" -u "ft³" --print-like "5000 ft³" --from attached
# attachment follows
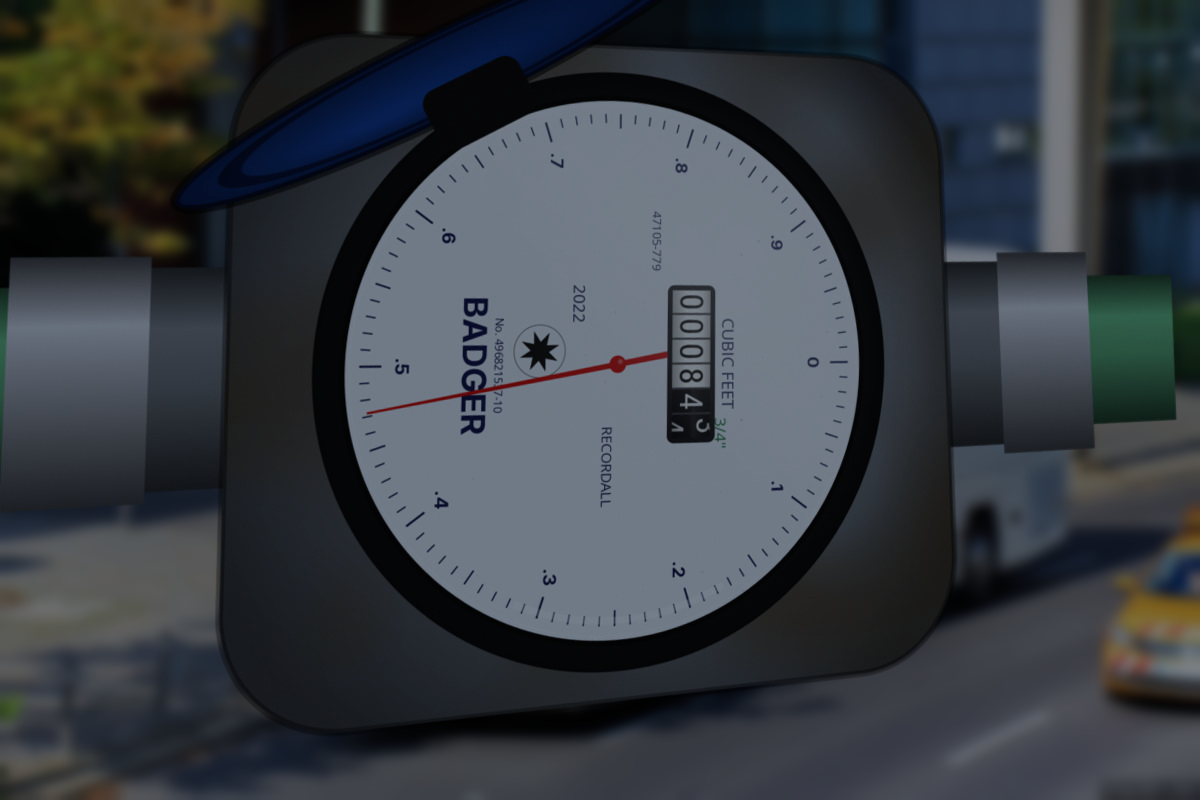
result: 843.47 ft³
